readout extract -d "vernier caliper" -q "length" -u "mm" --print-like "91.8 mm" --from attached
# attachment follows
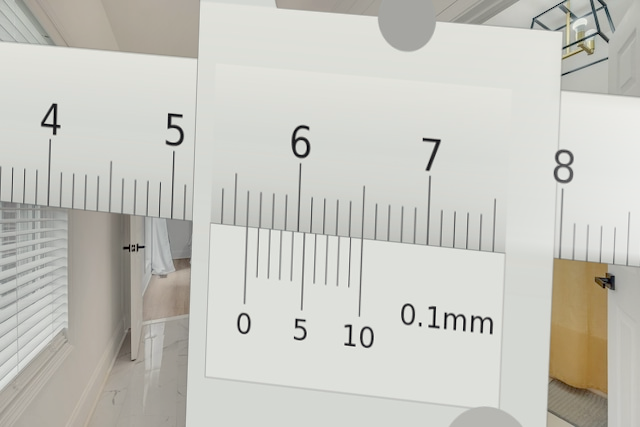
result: 56.0 mm
